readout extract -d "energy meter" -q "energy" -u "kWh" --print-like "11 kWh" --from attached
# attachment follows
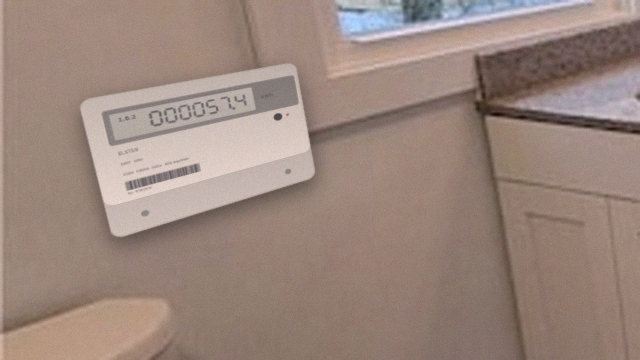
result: 57.4 kWh
